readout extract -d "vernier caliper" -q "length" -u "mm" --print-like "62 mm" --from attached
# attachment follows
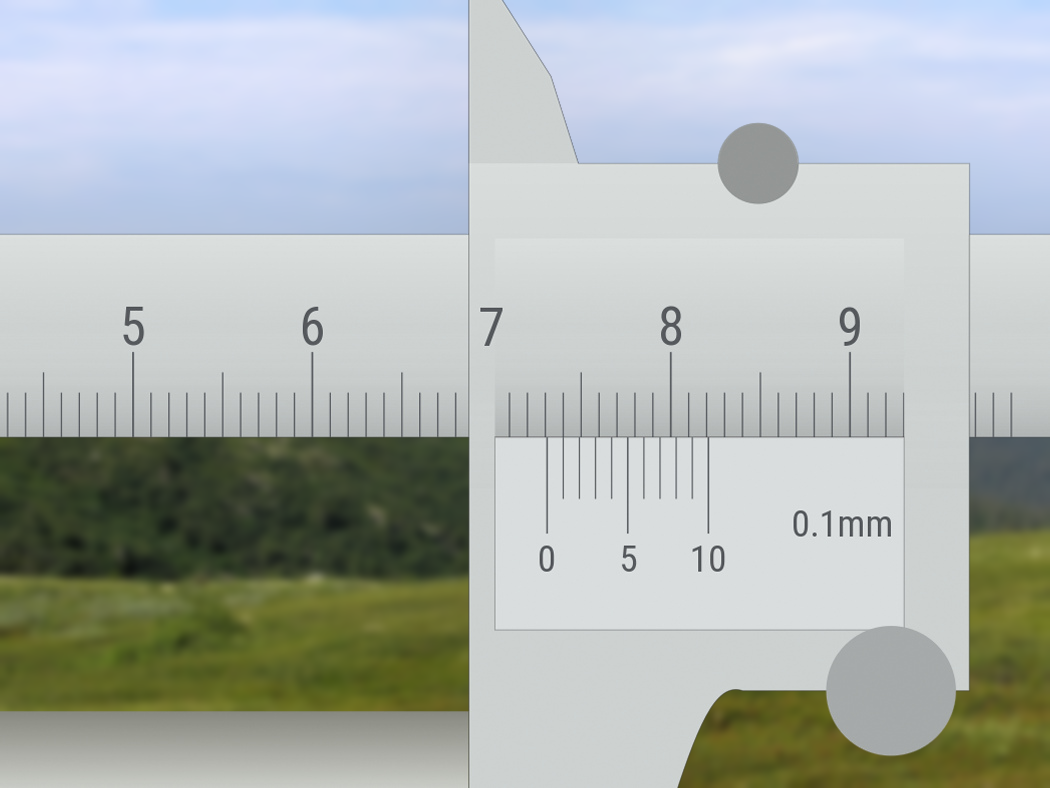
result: 73.1 mm
